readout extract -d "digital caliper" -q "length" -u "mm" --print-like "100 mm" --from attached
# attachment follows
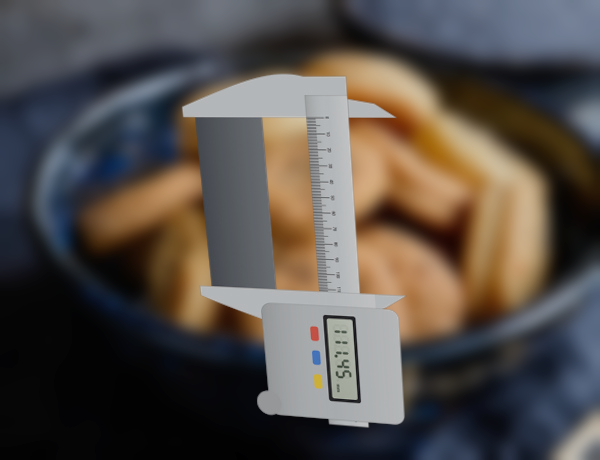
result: 111.45 mm
